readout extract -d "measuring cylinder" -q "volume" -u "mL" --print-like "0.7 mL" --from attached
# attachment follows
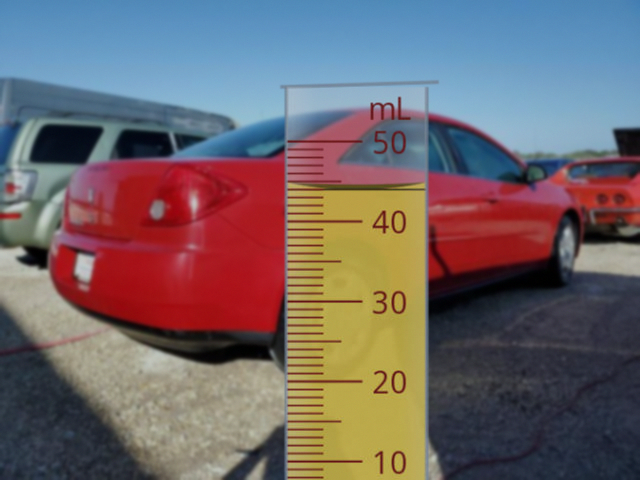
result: 44 mL
